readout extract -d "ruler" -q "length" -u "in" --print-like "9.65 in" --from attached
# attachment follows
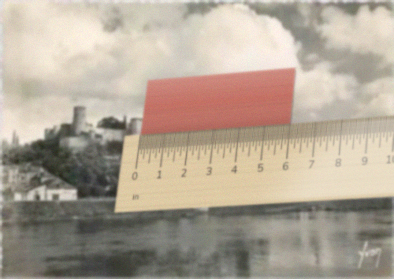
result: 6 in
